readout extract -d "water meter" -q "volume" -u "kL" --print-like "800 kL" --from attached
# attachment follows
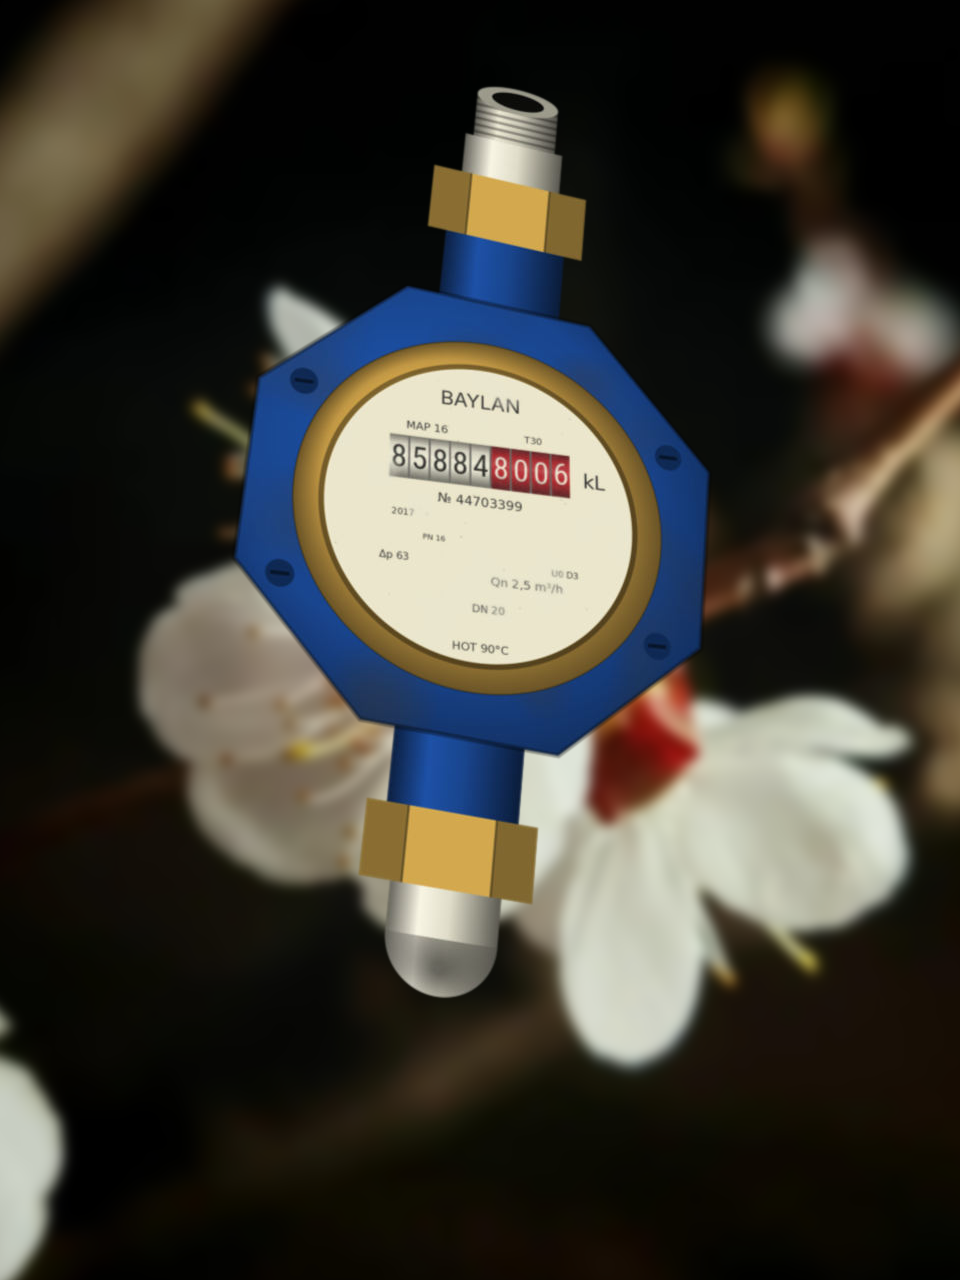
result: 85884.8006 kL
